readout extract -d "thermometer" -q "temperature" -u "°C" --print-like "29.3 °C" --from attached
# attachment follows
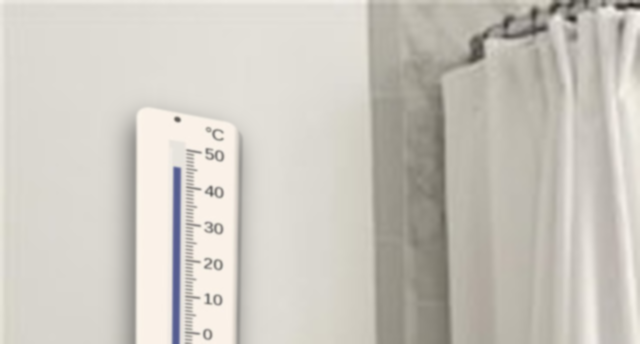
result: 45 °C
